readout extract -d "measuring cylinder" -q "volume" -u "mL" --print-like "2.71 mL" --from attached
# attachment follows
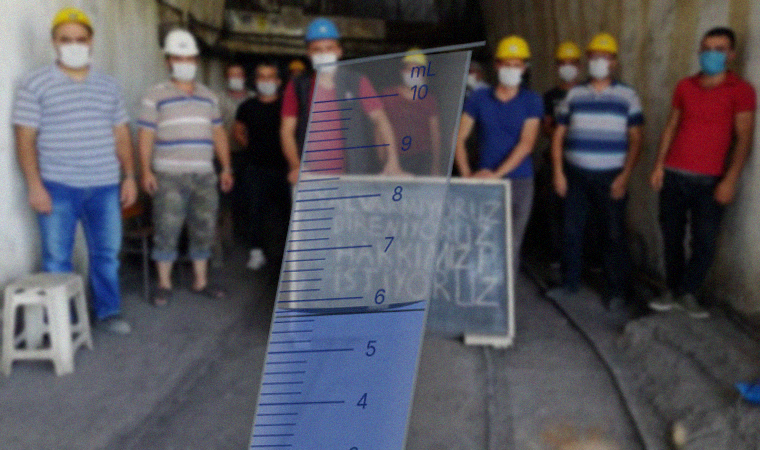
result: 5.7 mL
